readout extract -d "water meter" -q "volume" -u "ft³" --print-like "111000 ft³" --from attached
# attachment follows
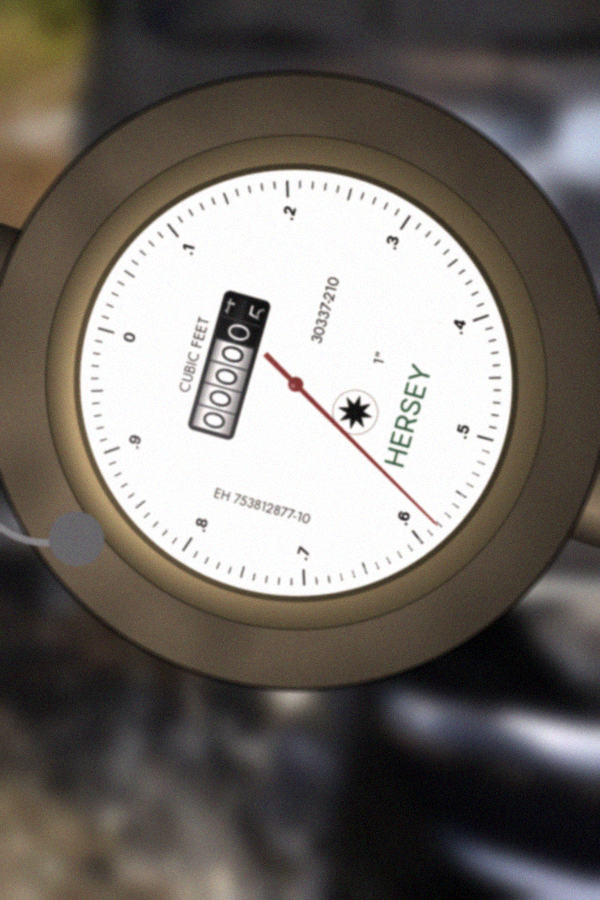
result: 4.58 ft³
